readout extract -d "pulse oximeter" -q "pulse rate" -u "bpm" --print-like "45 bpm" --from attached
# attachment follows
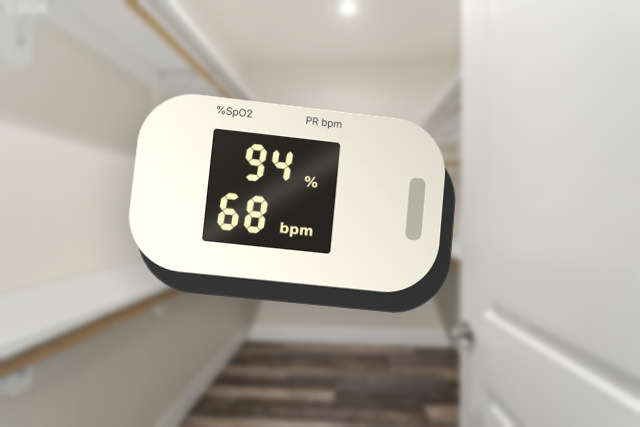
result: 68 bpm
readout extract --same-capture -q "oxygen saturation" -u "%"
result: 94 %
